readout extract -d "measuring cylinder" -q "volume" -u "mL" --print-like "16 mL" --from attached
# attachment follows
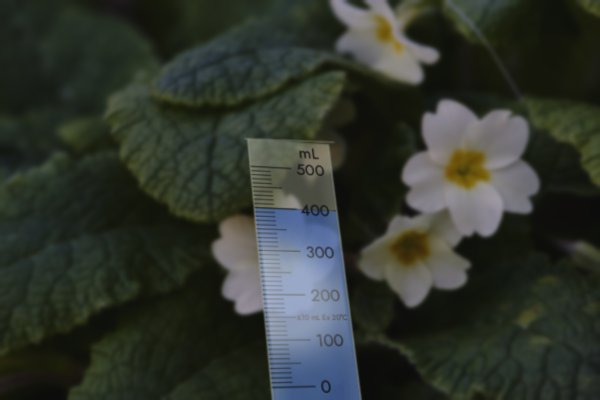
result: 400 mL
